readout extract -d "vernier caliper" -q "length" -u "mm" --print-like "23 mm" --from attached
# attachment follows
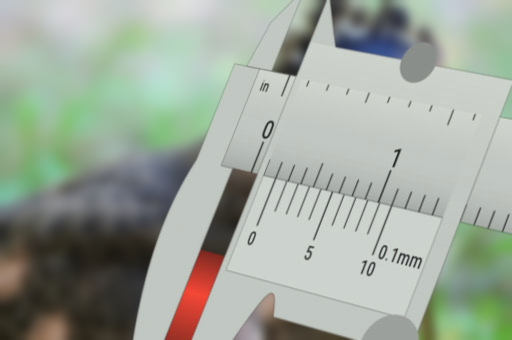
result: 2.0 mm
